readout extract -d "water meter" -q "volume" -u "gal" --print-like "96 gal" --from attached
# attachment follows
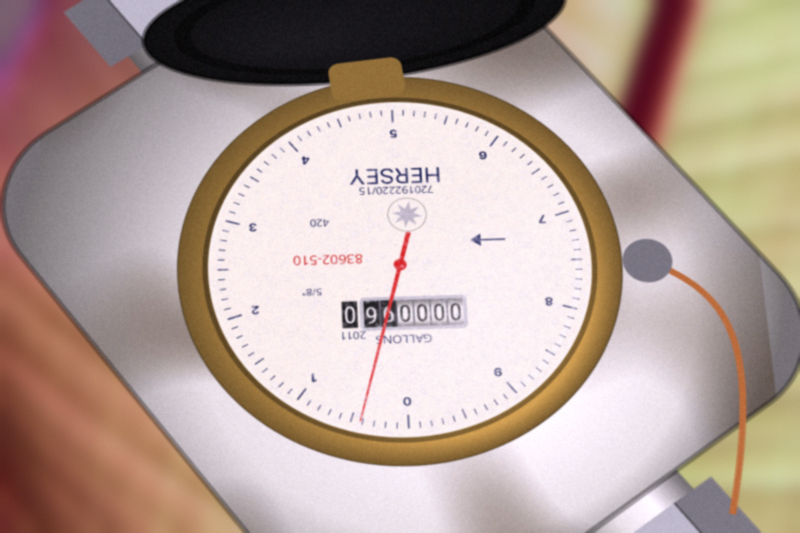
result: 960.4 gal
